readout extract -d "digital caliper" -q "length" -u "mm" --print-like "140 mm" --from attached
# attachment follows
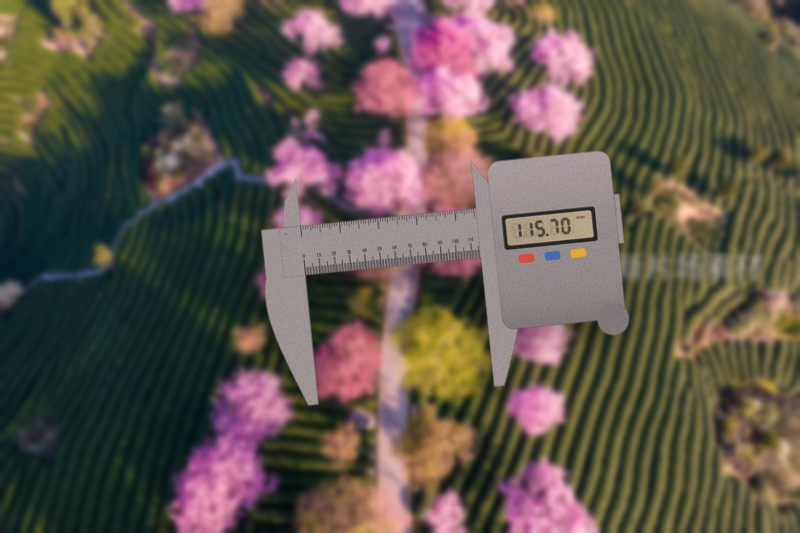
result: 115.70 mm
